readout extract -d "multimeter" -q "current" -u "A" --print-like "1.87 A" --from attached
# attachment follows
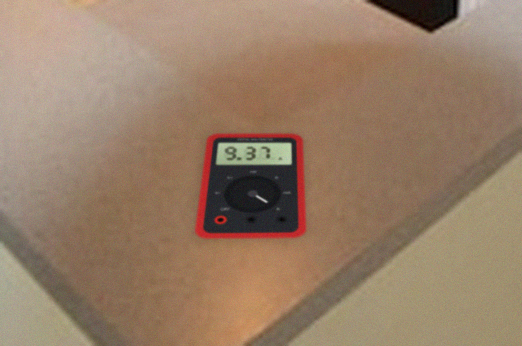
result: 9.37 A
